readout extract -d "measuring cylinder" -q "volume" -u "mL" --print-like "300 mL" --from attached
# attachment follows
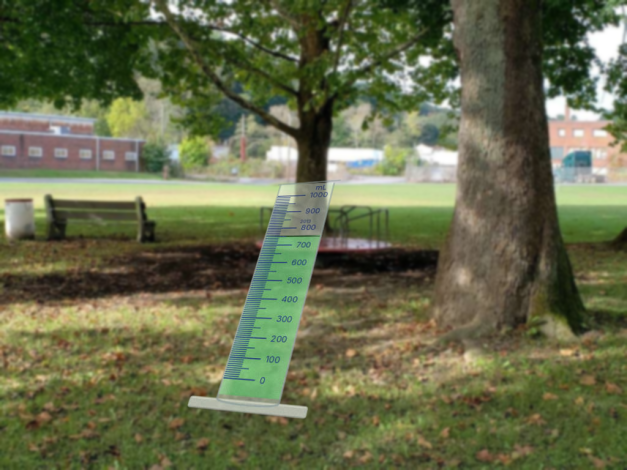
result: 750 mL
